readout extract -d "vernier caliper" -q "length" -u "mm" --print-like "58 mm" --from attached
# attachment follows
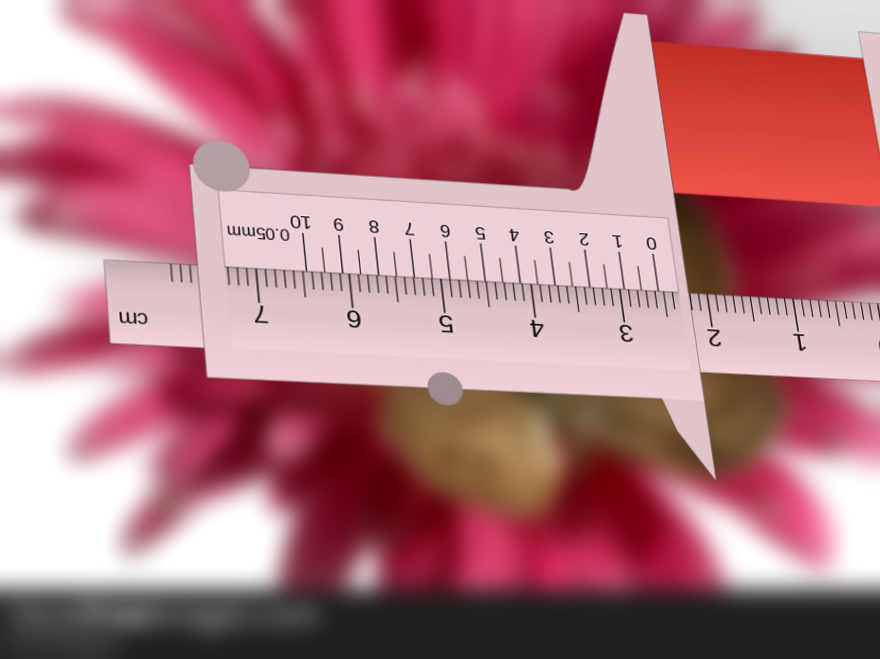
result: 25.6 mm
